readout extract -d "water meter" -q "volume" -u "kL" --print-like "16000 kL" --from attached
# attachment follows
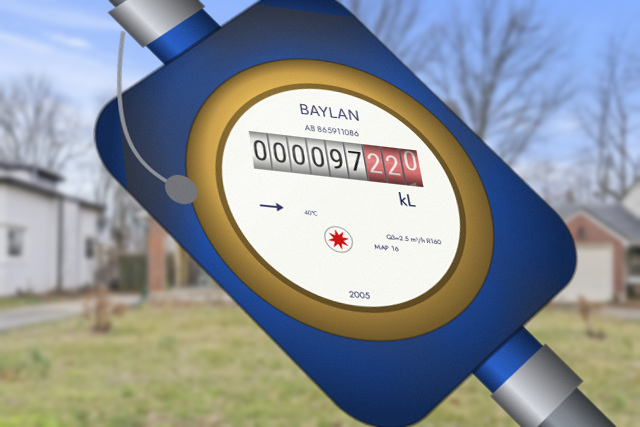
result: 97.220 kL
